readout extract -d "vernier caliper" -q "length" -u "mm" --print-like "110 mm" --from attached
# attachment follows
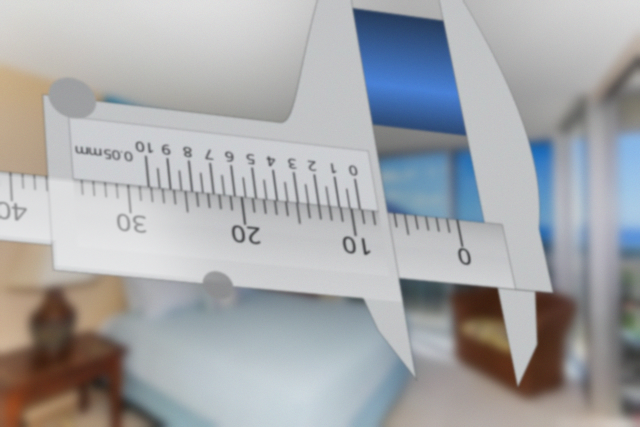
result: 9.2 mm
